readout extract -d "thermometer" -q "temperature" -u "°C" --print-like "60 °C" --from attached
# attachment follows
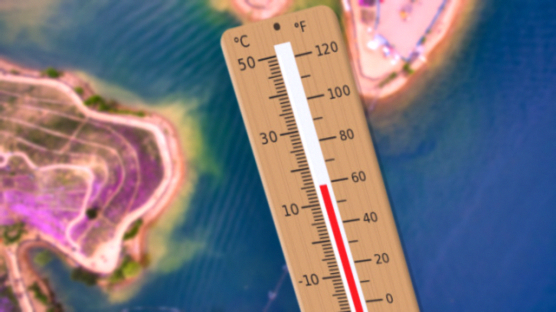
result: 15 °C
